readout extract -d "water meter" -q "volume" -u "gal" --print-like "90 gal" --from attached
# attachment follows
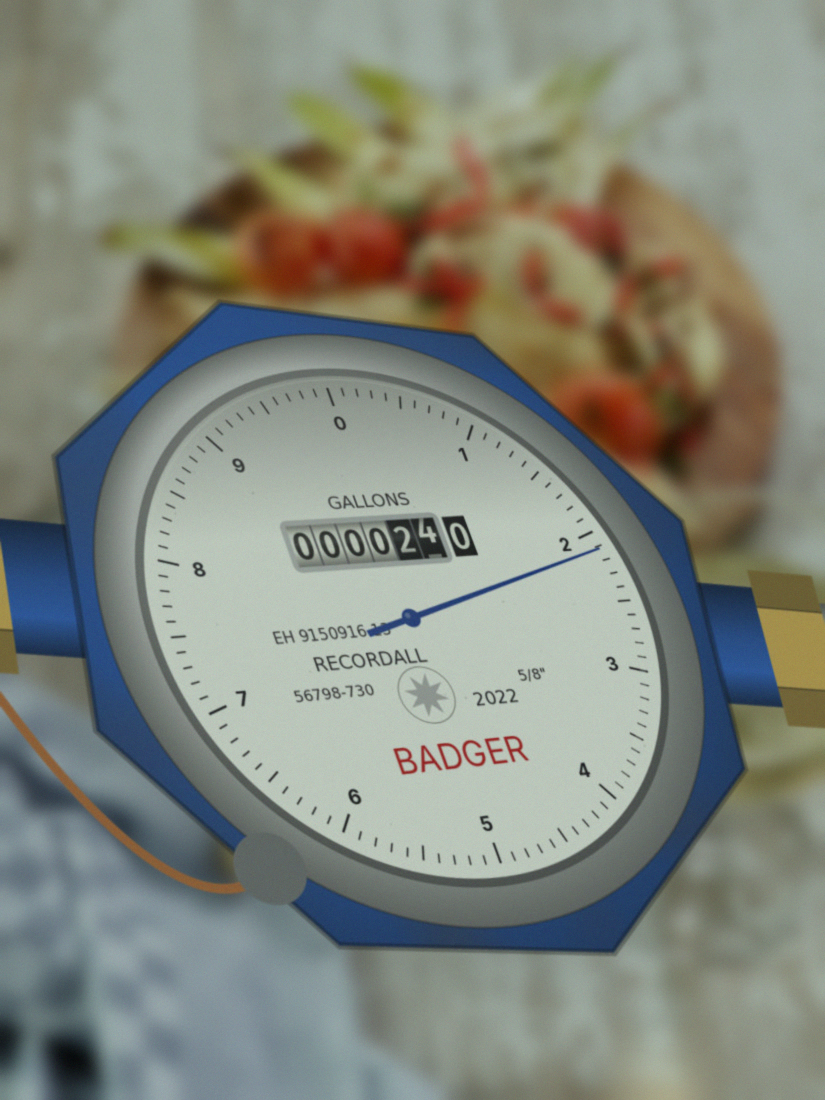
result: 242.1 gal
